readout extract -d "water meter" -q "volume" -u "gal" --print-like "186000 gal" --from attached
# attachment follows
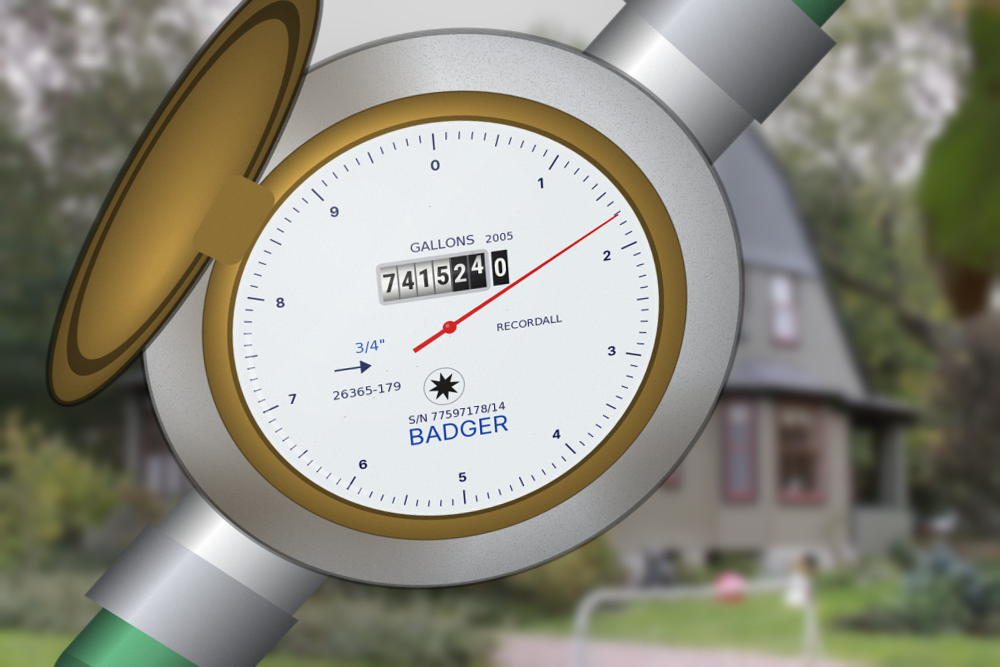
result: 7415241.7 gal
